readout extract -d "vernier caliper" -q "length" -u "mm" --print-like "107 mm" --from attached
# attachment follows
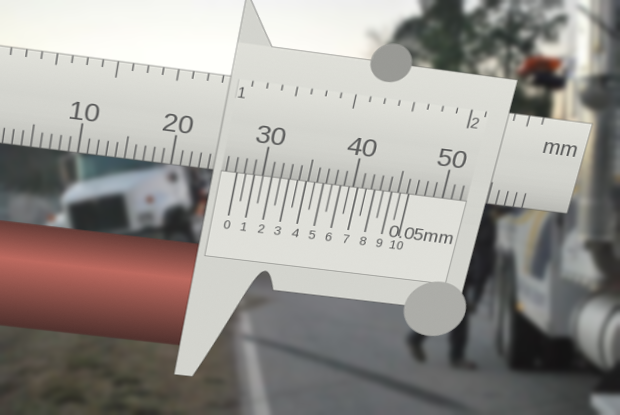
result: 27.2 mm
